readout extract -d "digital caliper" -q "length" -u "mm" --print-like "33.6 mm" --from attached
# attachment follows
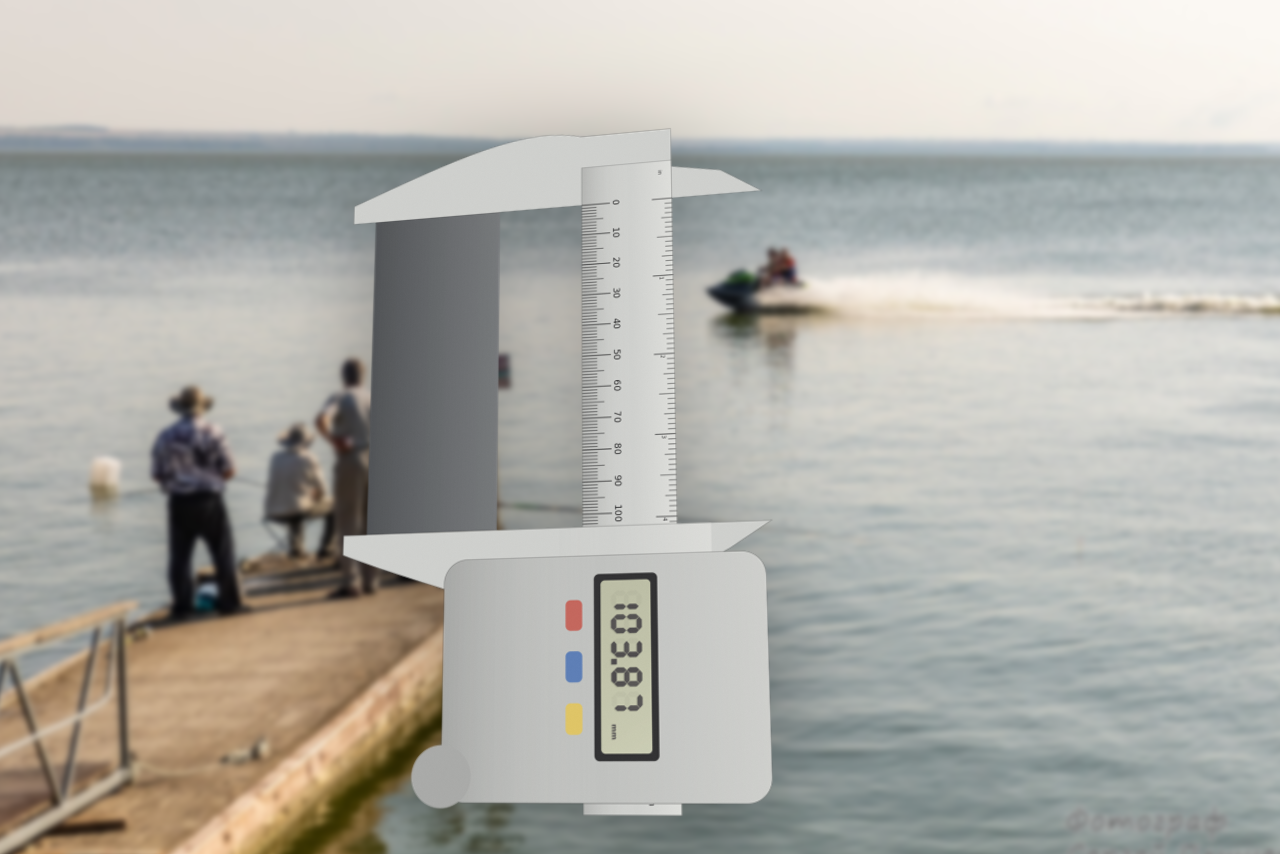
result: 103.87 mm
